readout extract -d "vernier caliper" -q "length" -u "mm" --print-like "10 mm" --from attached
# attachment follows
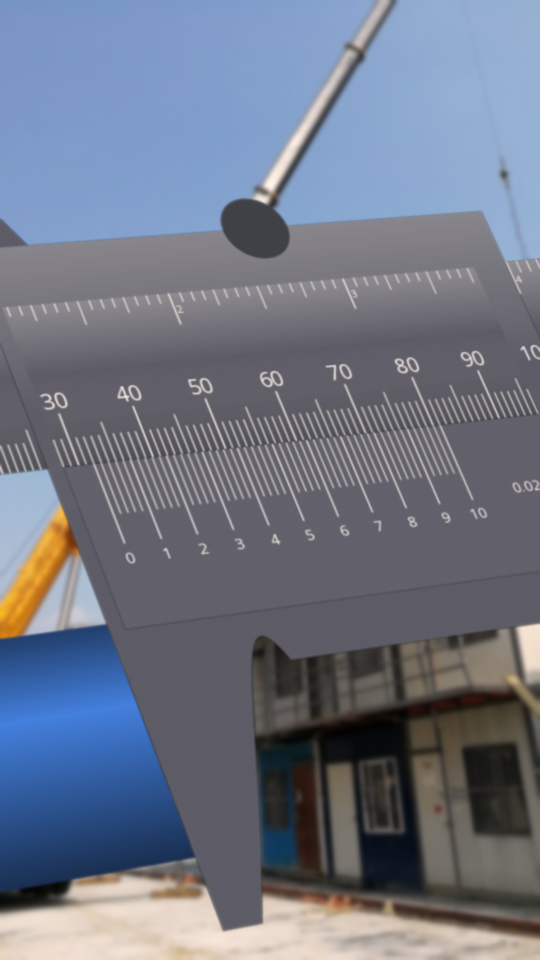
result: 32.0 mm
